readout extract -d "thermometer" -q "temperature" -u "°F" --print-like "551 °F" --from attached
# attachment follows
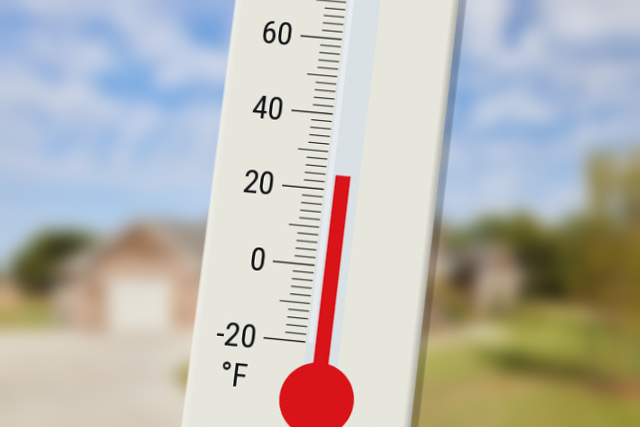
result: 24 °F
